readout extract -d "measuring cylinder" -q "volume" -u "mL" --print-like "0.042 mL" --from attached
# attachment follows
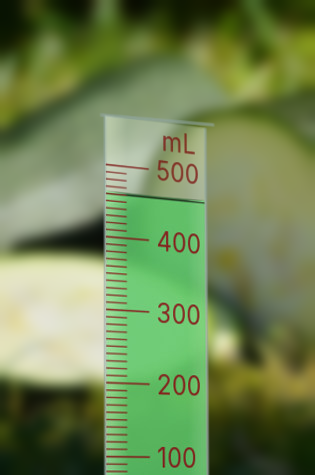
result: 460 mL
